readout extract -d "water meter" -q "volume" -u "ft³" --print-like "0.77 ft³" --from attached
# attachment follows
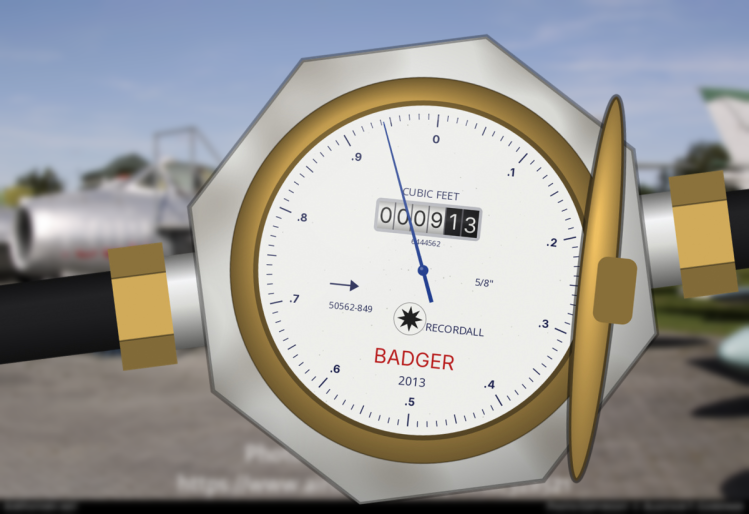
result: 912.94 ft³
